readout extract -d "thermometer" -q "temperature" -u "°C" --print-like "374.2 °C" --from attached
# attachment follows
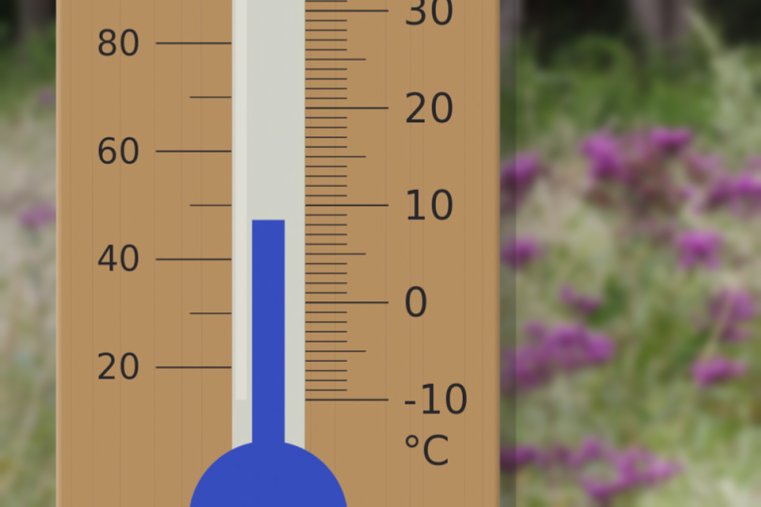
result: 8.5 °C
